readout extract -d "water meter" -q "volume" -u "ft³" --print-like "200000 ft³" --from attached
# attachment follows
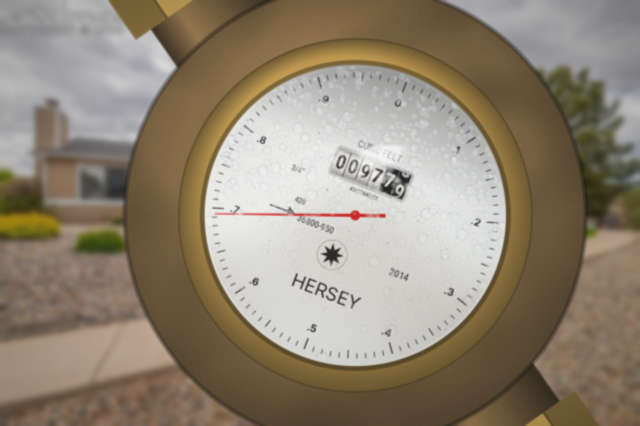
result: 9778.69 ft³
